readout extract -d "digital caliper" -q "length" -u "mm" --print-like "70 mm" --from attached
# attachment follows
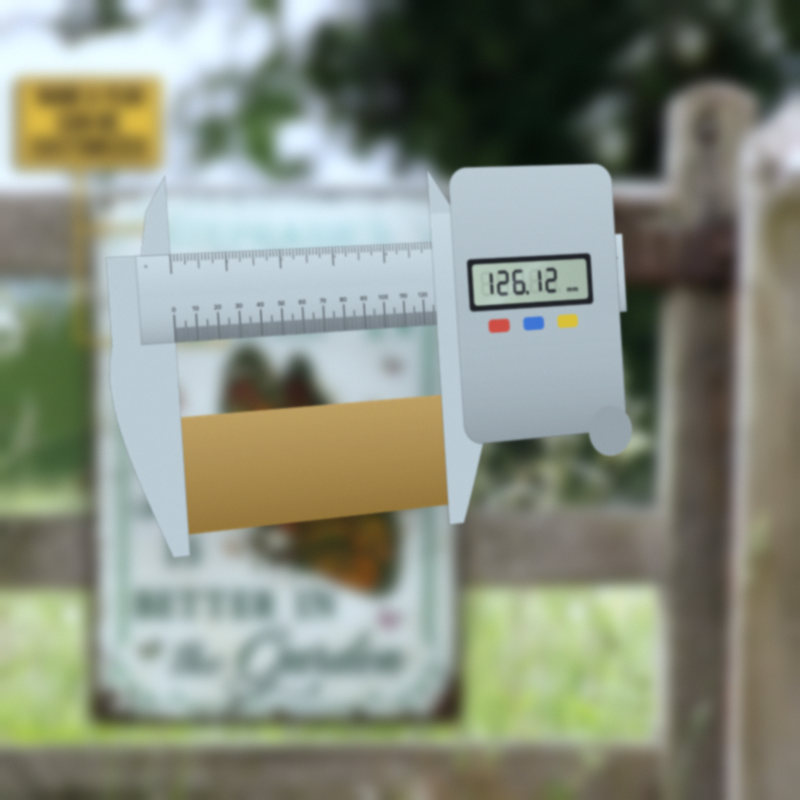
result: 126.12 mm
